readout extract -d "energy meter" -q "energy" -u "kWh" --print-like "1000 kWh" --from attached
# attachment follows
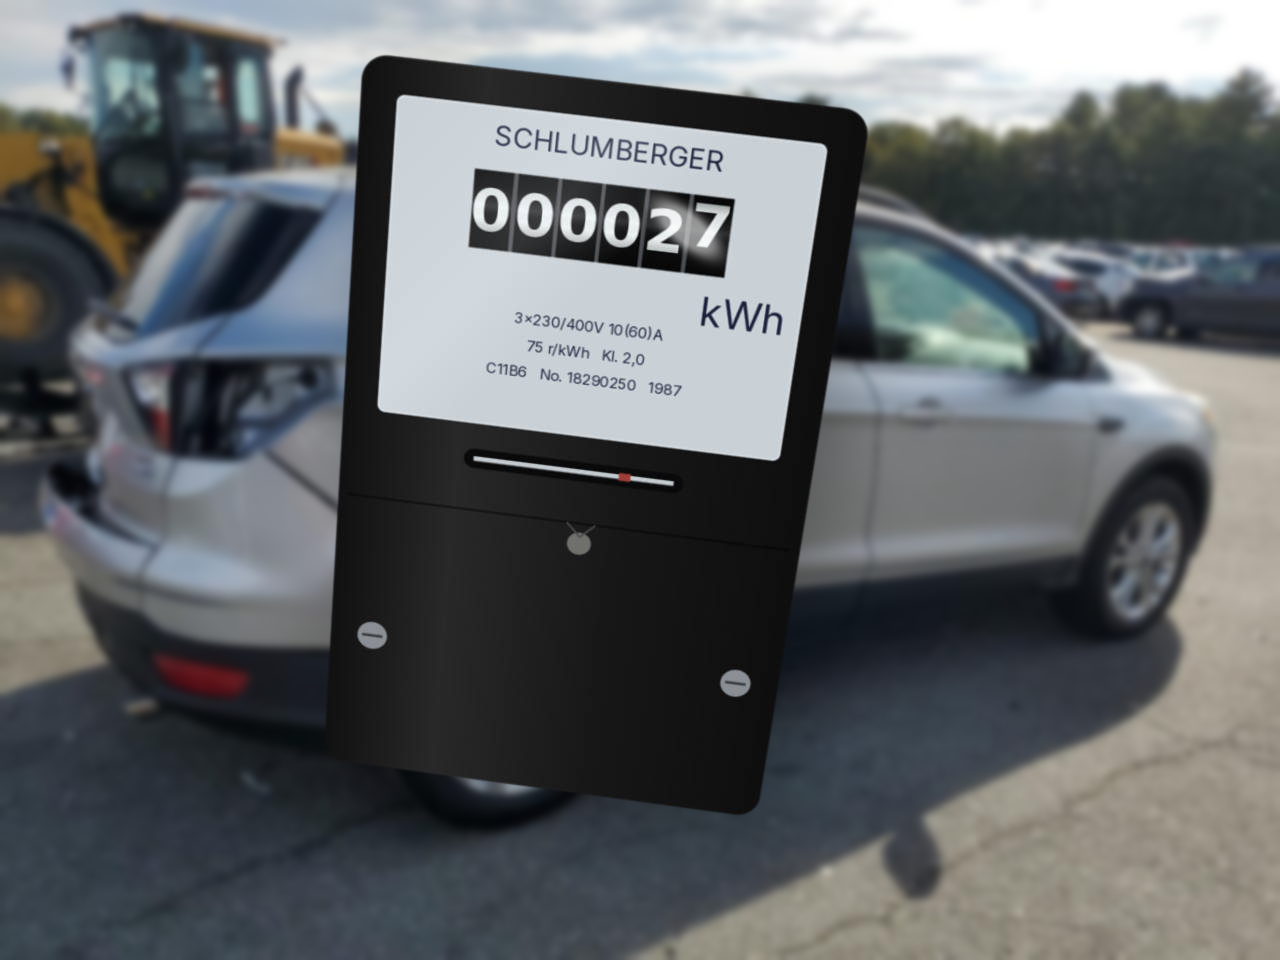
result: 27 kWh
